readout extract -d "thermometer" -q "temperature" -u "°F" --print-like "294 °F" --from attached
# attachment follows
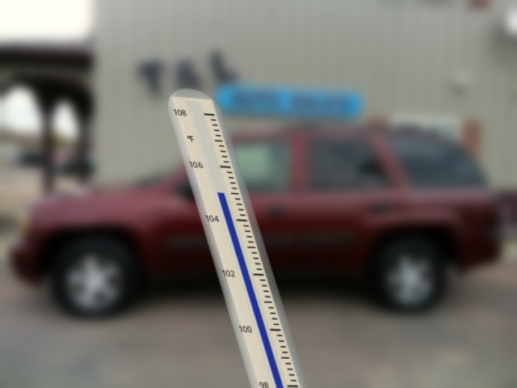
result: 105 °F
